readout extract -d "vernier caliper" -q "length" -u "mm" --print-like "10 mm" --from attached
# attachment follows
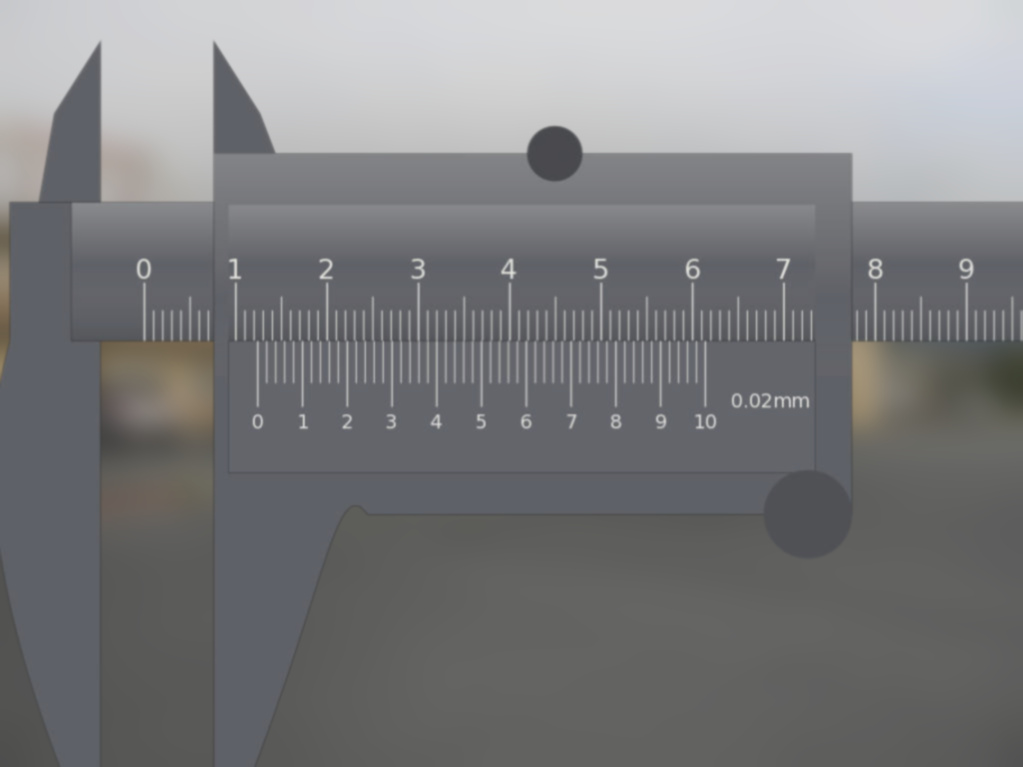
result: 12.4 mm
